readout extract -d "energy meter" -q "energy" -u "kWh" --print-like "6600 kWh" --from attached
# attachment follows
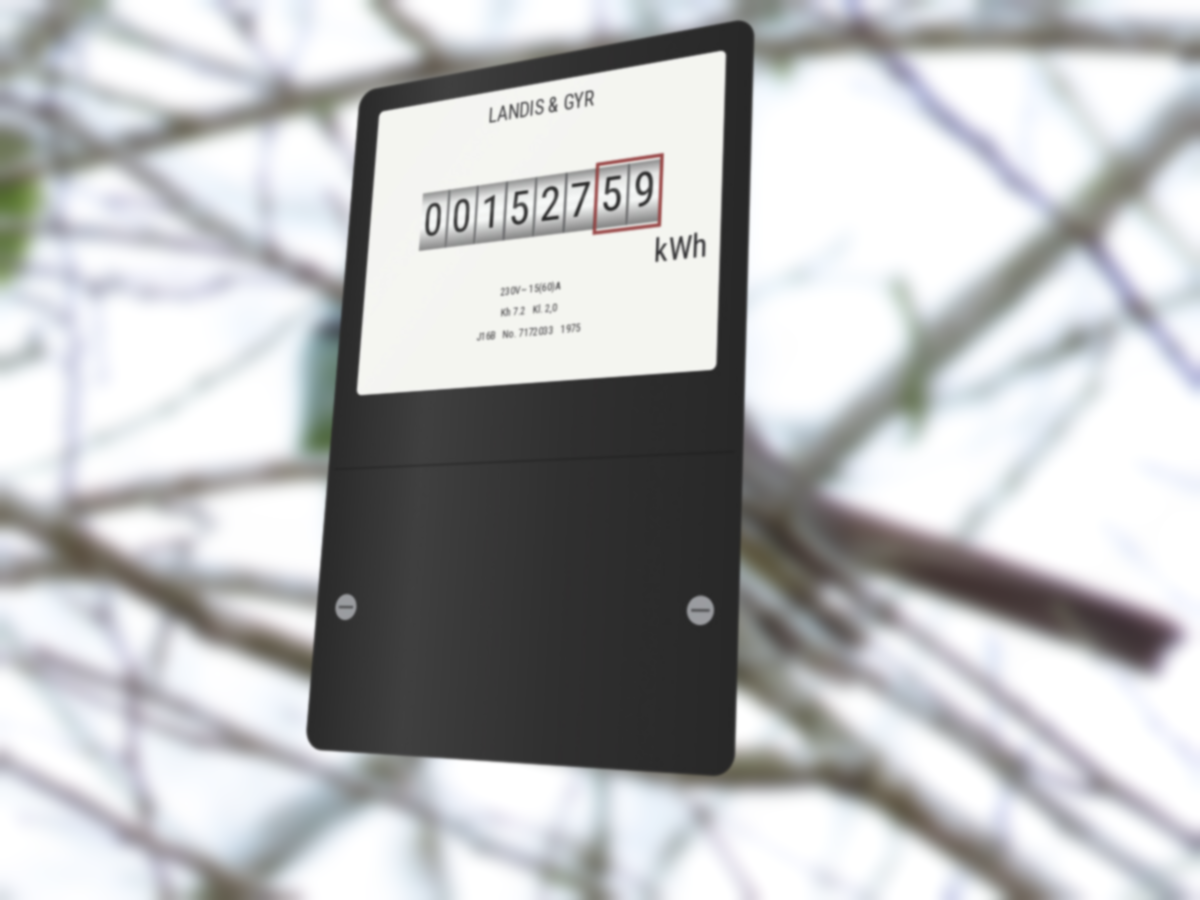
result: 1527.59 kWh
